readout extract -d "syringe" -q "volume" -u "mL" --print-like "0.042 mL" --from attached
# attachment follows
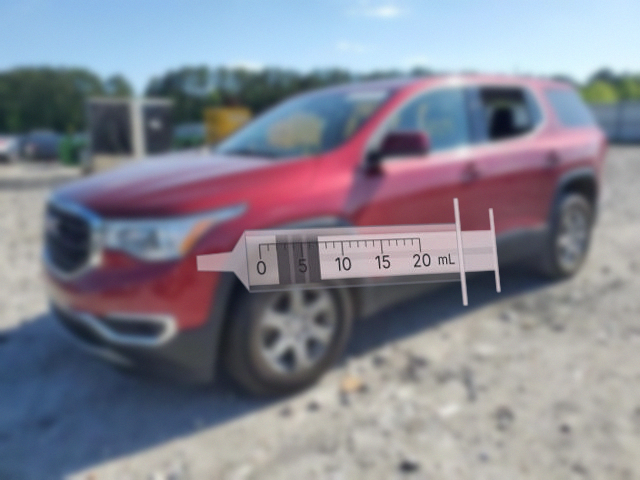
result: 2 mL
